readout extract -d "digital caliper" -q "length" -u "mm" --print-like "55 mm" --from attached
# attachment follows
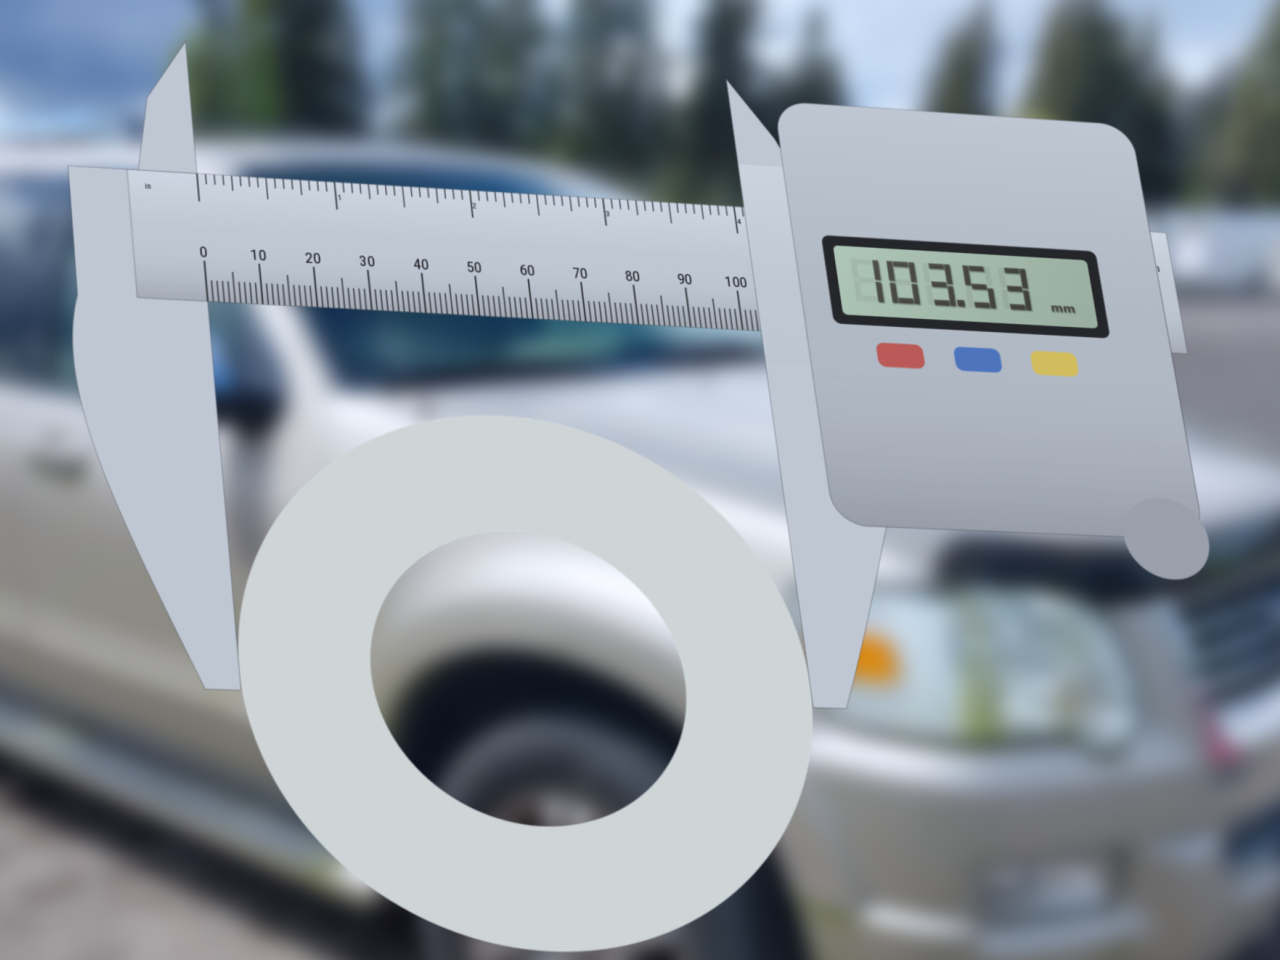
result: 103.53 mm
